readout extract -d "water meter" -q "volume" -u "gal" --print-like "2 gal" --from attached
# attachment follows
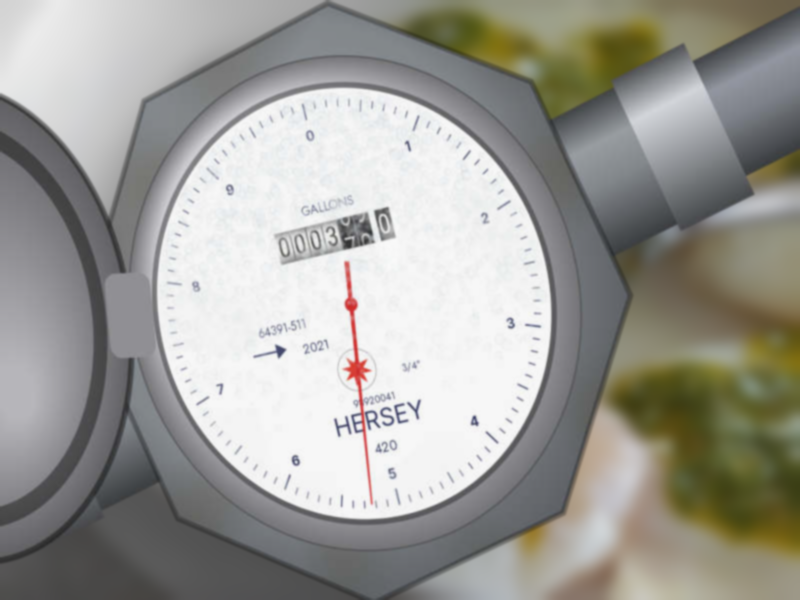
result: 3695.2 gal
